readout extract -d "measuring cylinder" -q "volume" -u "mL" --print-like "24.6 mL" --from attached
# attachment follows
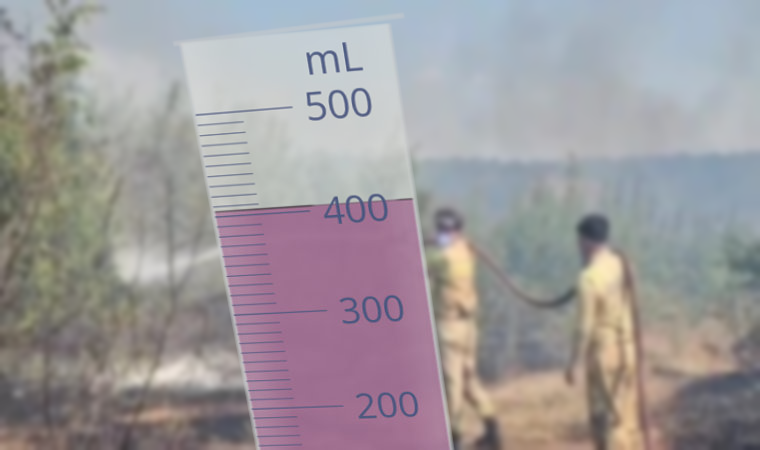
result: 405 mL
